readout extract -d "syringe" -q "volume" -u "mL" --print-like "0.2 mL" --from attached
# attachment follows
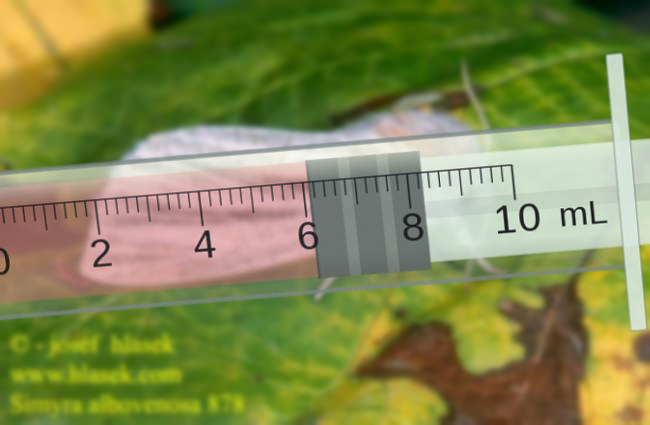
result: 6.1 mL
